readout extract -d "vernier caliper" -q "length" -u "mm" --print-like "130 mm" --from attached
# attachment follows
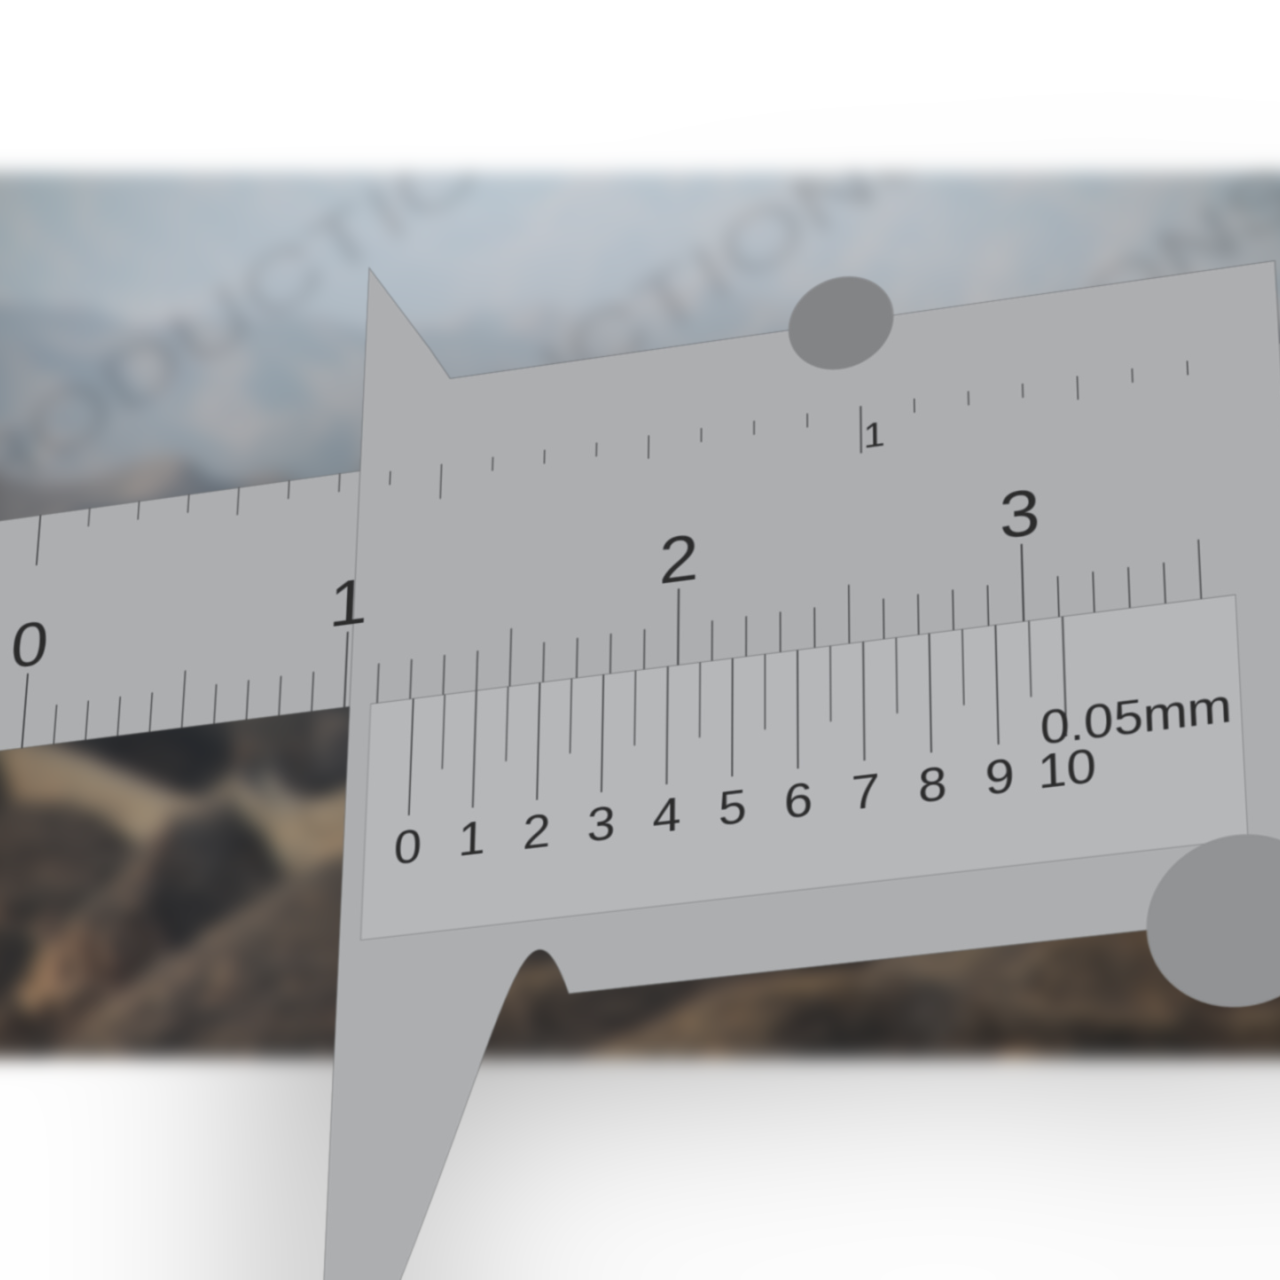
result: 12.10 mm
